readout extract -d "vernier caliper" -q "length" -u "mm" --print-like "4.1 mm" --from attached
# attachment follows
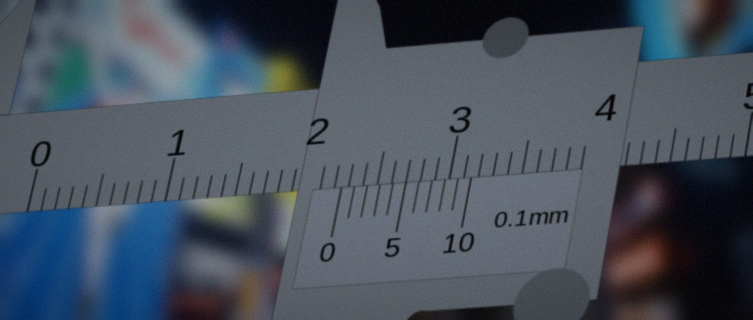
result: 22.5 mm
